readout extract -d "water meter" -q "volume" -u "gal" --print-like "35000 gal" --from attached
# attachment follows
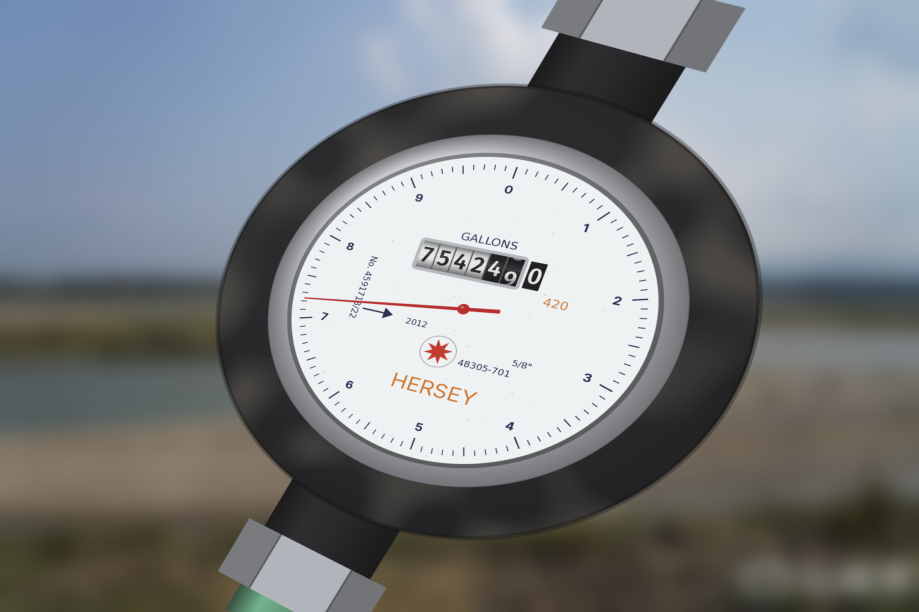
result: 7542487.2 gal
